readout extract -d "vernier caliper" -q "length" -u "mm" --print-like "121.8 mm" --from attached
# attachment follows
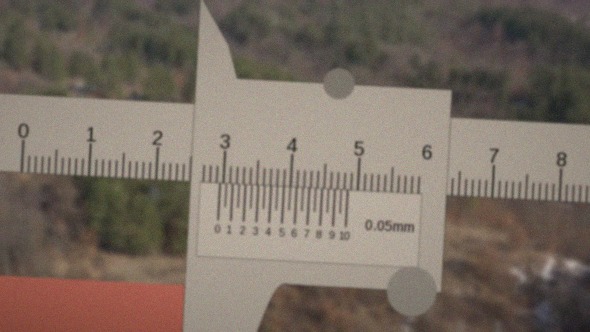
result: 29.5 mm
